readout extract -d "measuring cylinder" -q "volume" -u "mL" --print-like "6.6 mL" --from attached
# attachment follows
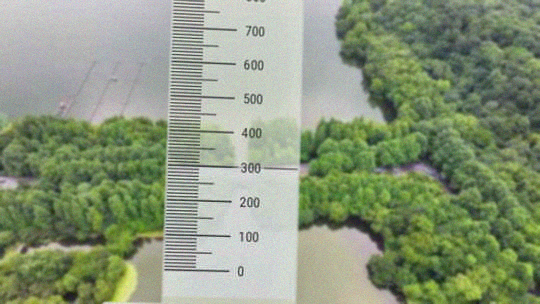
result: 300 mL
